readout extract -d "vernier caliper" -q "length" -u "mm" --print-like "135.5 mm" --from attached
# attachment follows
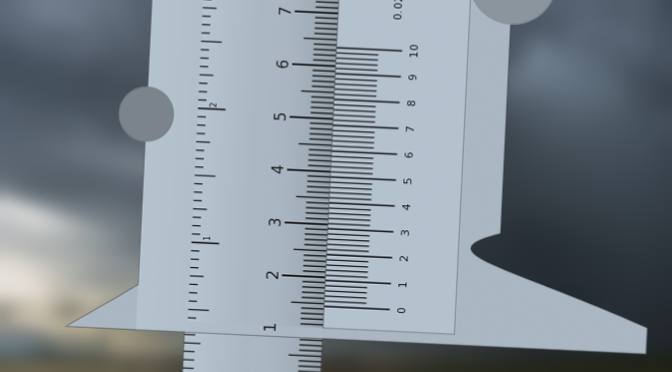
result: 14.5 mm
